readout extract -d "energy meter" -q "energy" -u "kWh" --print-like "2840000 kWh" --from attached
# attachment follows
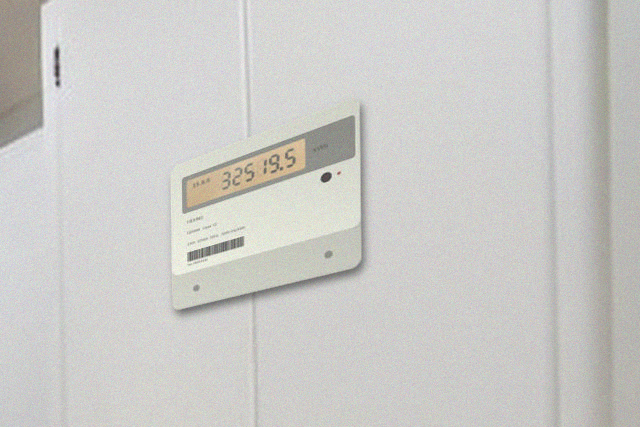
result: 32519.5 kWh
